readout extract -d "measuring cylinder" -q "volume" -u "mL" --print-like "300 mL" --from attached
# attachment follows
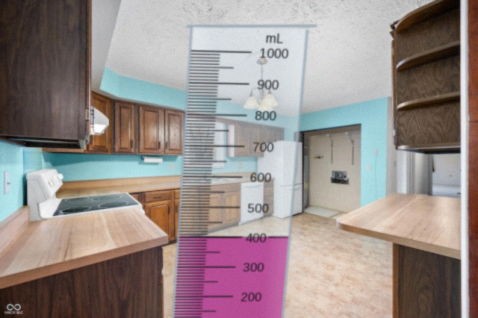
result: 400 mL
